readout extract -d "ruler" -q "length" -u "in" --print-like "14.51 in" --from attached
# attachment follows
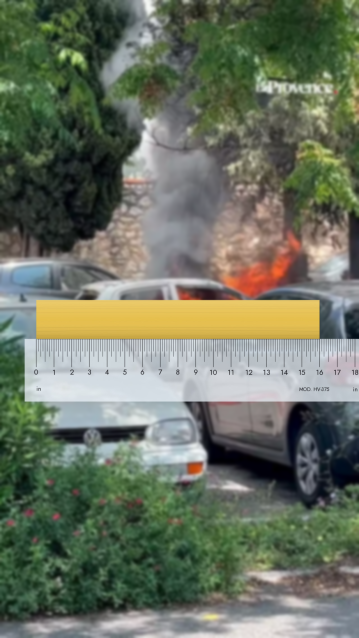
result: 16 in
